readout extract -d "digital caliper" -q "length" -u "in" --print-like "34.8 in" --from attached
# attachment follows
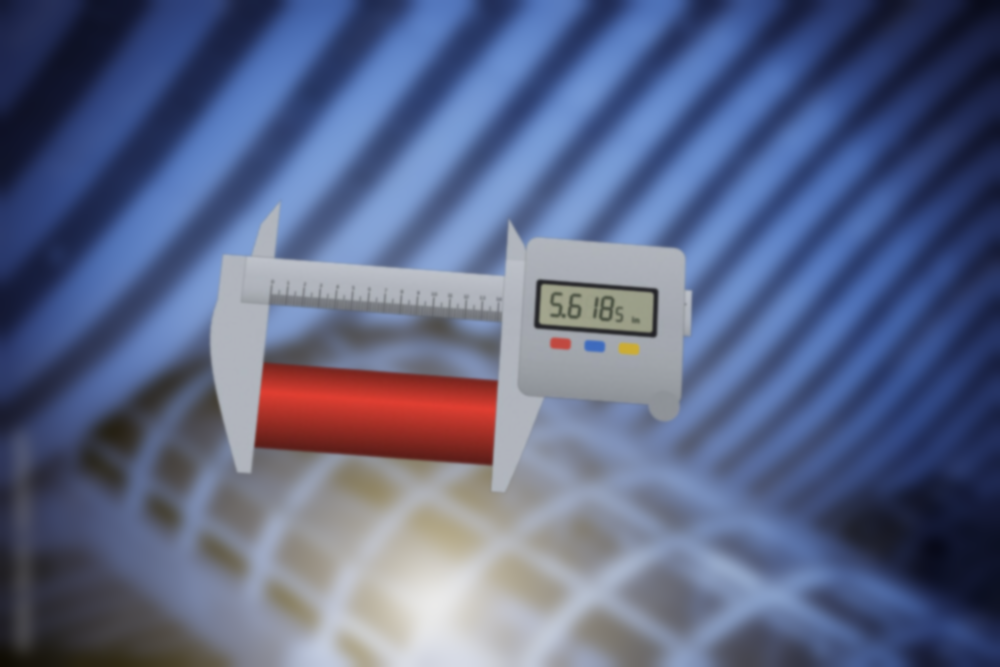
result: 5.6185 in
